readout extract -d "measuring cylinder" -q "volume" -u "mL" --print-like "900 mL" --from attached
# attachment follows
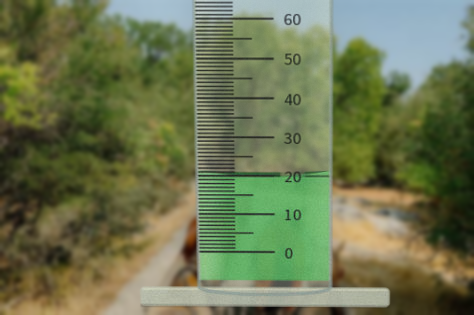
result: 20 mL
